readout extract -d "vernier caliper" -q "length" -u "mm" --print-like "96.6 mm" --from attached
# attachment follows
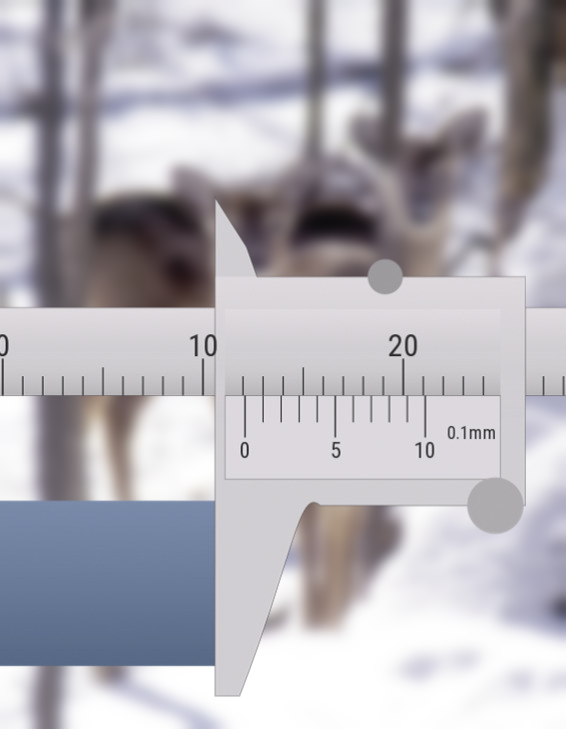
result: 12.1 mm
